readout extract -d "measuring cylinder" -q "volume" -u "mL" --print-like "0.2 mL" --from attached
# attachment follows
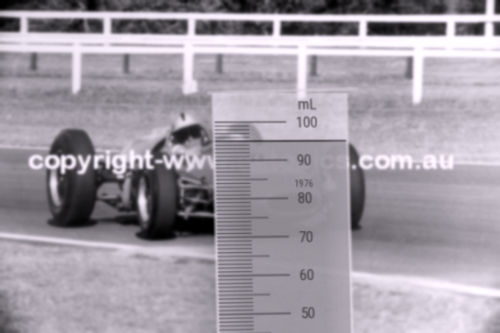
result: 95 mL
